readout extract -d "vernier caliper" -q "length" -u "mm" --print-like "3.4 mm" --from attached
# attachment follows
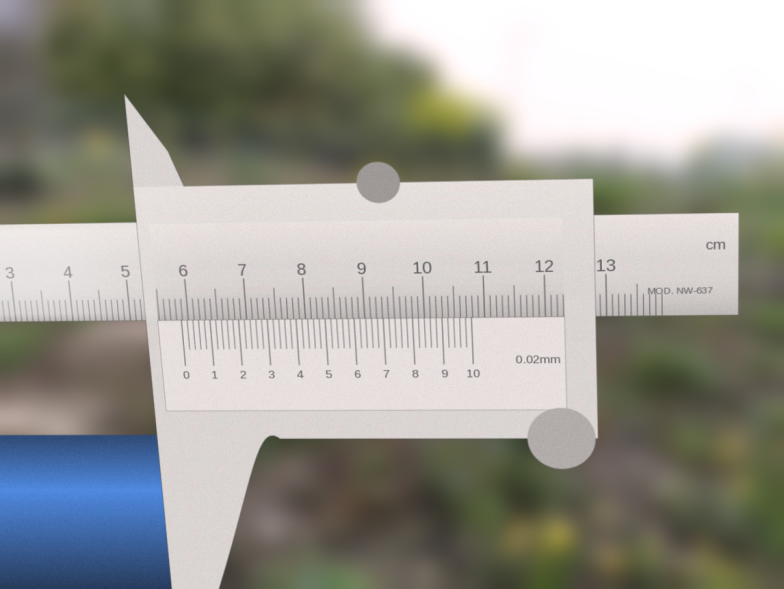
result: 58.8 mm
